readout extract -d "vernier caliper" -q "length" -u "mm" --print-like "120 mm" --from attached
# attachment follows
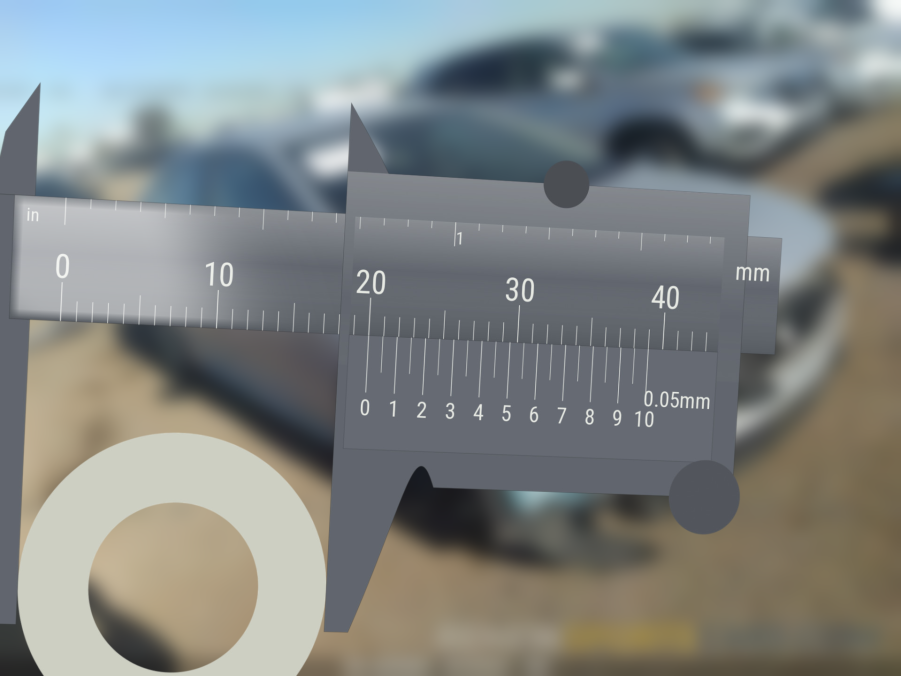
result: 20.0 mm
